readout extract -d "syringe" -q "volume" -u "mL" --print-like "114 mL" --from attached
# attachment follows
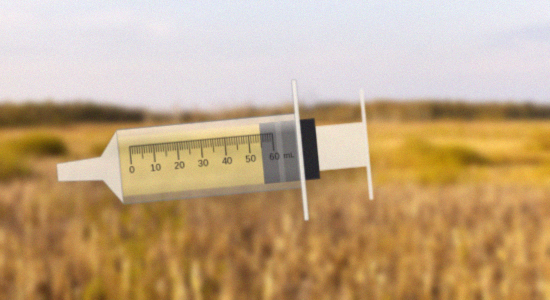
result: 55 mL
